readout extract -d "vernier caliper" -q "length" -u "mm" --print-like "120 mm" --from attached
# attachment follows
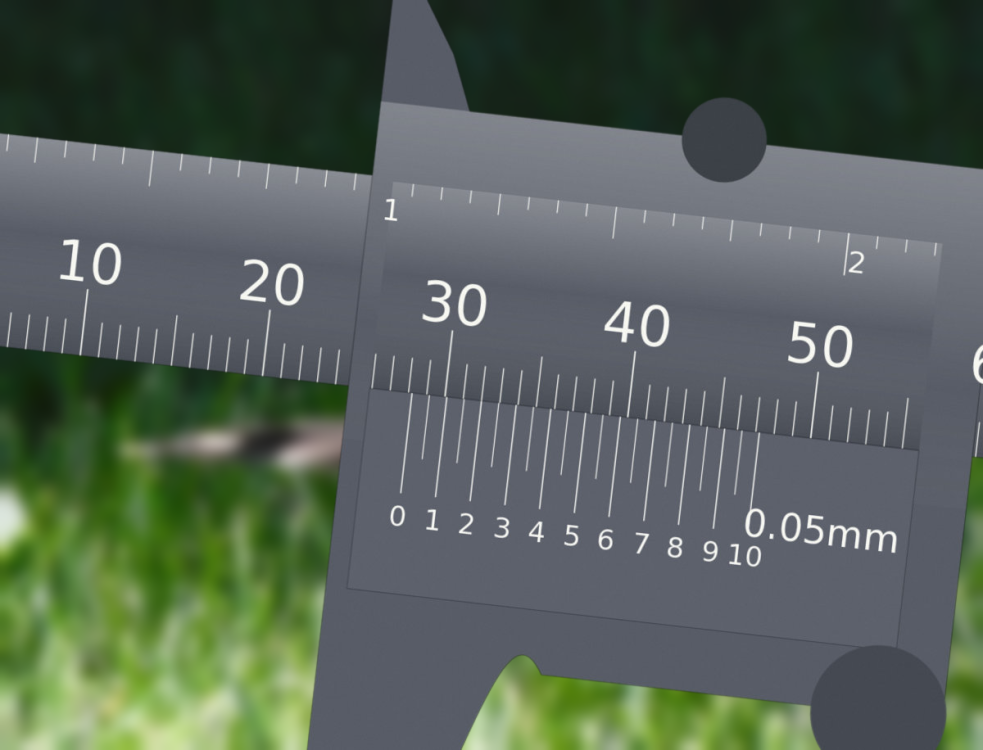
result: 28.2 mm
